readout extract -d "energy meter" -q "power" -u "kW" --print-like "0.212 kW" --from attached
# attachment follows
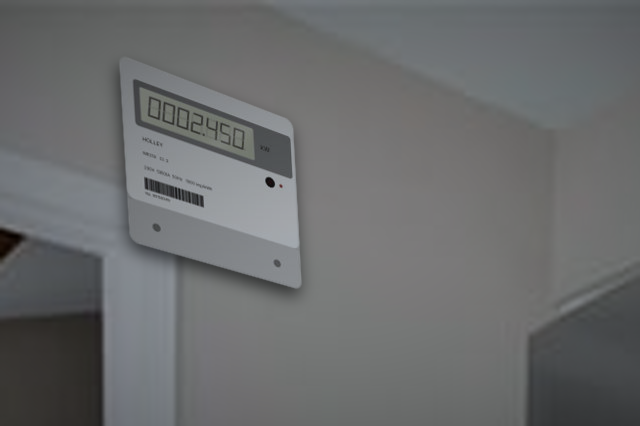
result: 2.450 kW
